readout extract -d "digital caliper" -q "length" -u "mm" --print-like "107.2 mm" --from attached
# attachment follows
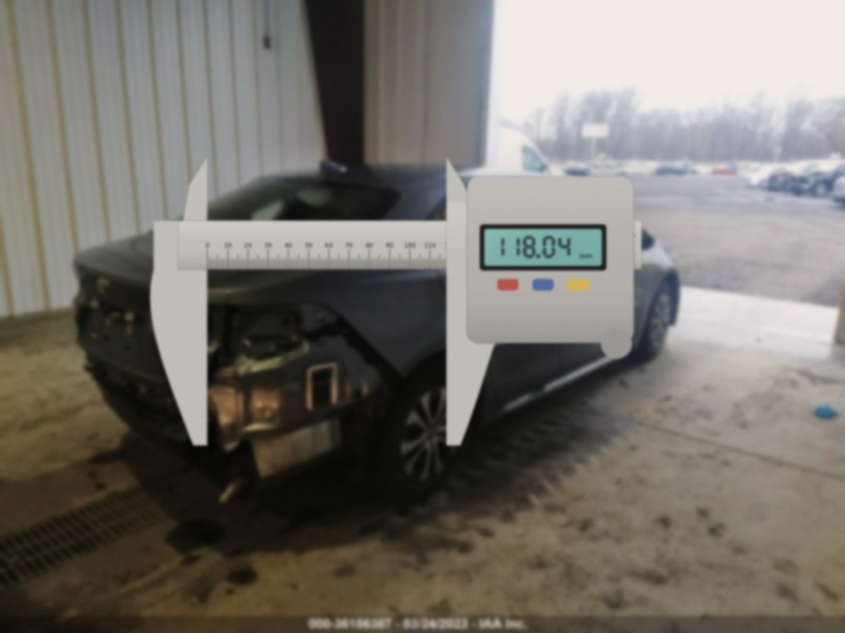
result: 118.04 mm
